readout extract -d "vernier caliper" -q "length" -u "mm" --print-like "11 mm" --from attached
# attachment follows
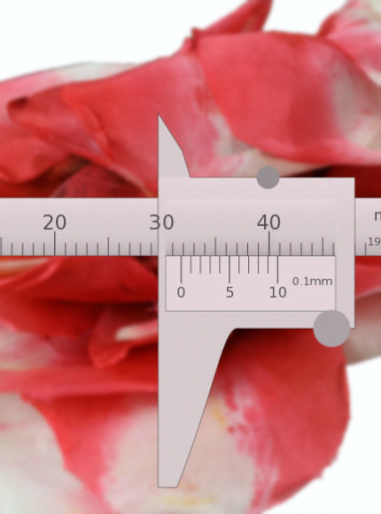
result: 31.8 mm
